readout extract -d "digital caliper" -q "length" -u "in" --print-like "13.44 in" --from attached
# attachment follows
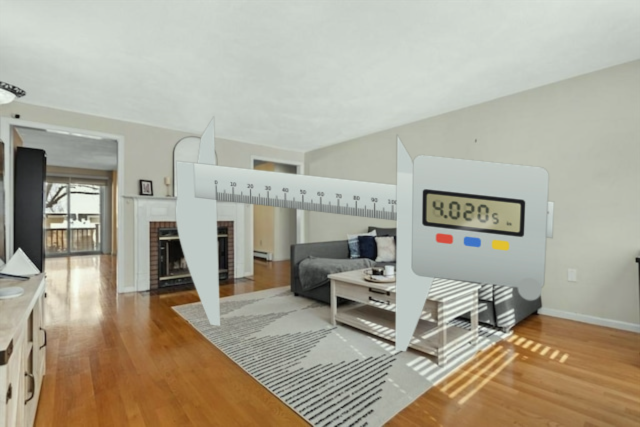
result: 4.0205 in
